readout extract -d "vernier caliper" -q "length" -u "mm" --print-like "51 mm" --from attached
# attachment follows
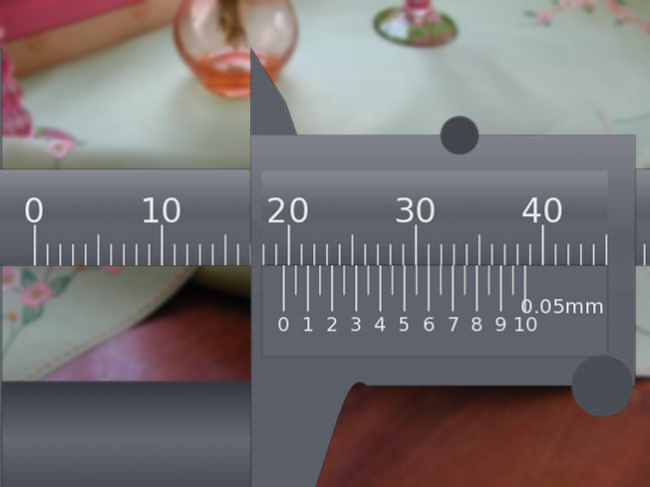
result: 19.6 mm
